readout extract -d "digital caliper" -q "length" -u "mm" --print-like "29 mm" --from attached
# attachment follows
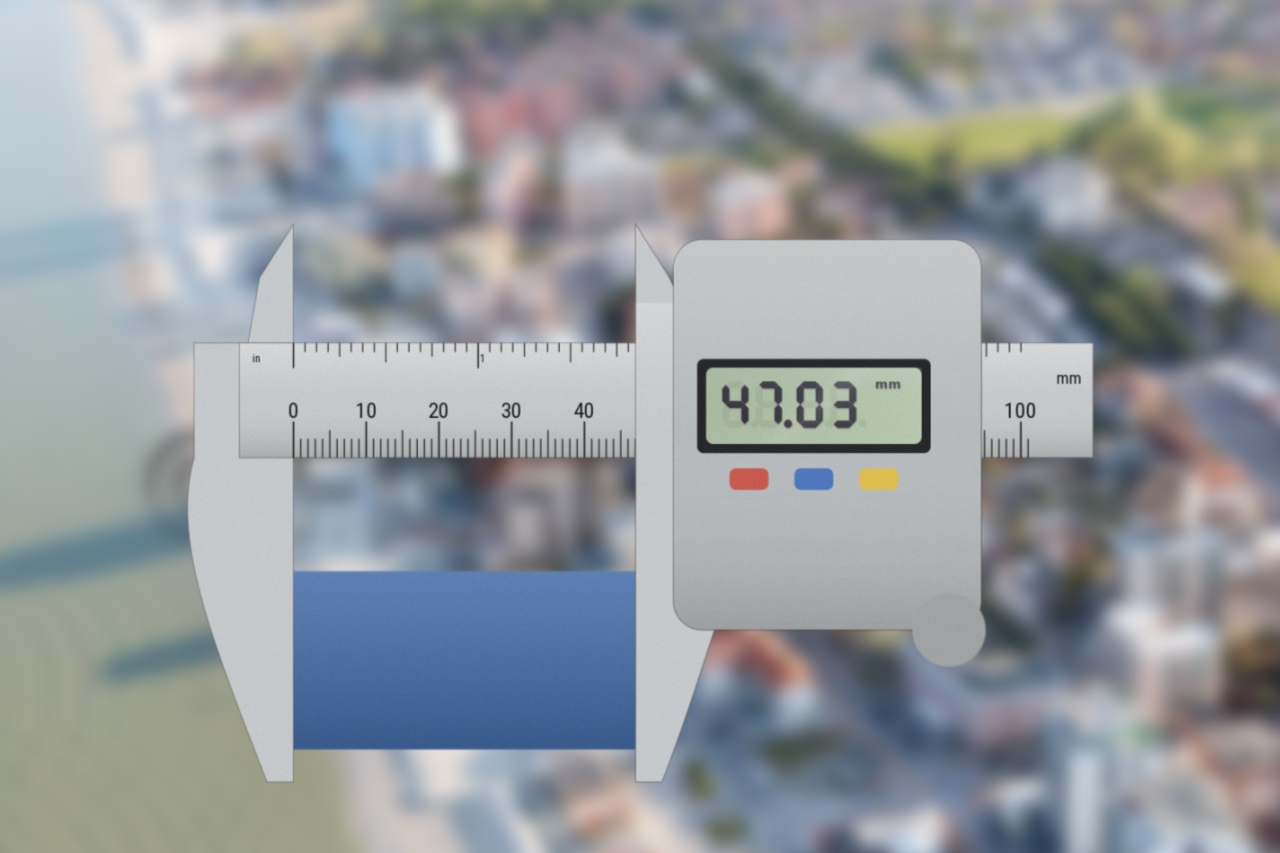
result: 47.03 mm
